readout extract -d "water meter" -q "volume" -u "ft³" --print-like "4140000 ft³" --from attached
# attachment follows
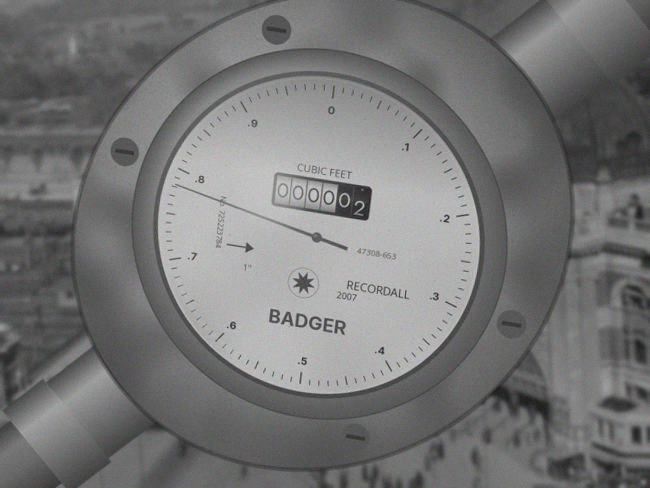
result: 1.78 ft³
